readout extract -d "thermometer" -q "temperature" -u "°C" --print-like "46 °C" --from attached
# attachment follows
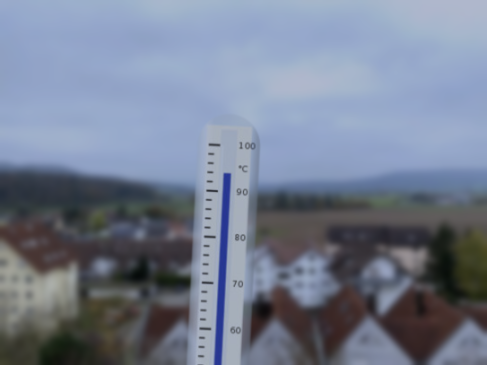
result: 94 °C
